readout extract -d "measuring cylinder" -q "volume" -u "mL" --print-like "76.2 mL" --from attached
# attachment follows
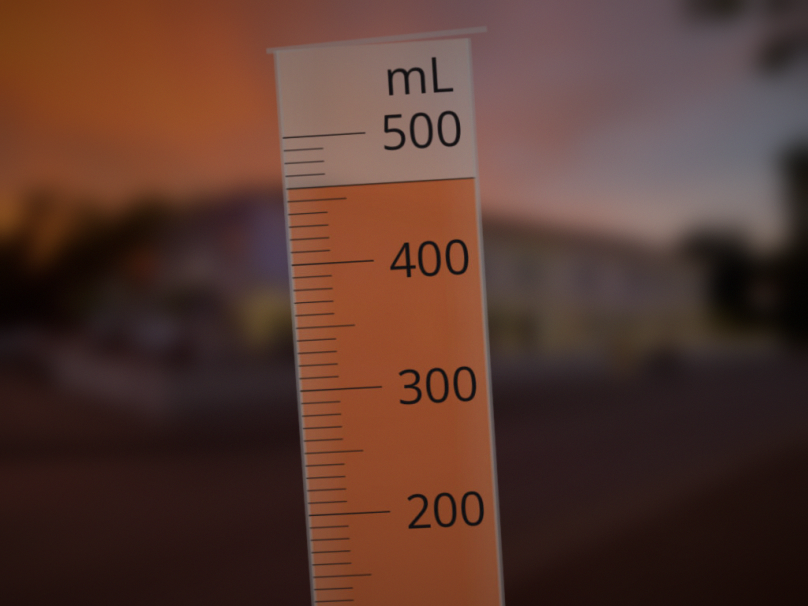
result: 460 mL
